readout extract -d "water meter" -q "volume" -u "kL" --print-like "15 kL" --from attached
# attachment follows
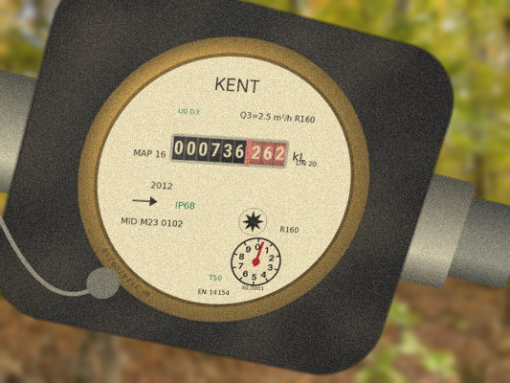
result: 736.2620 kL
